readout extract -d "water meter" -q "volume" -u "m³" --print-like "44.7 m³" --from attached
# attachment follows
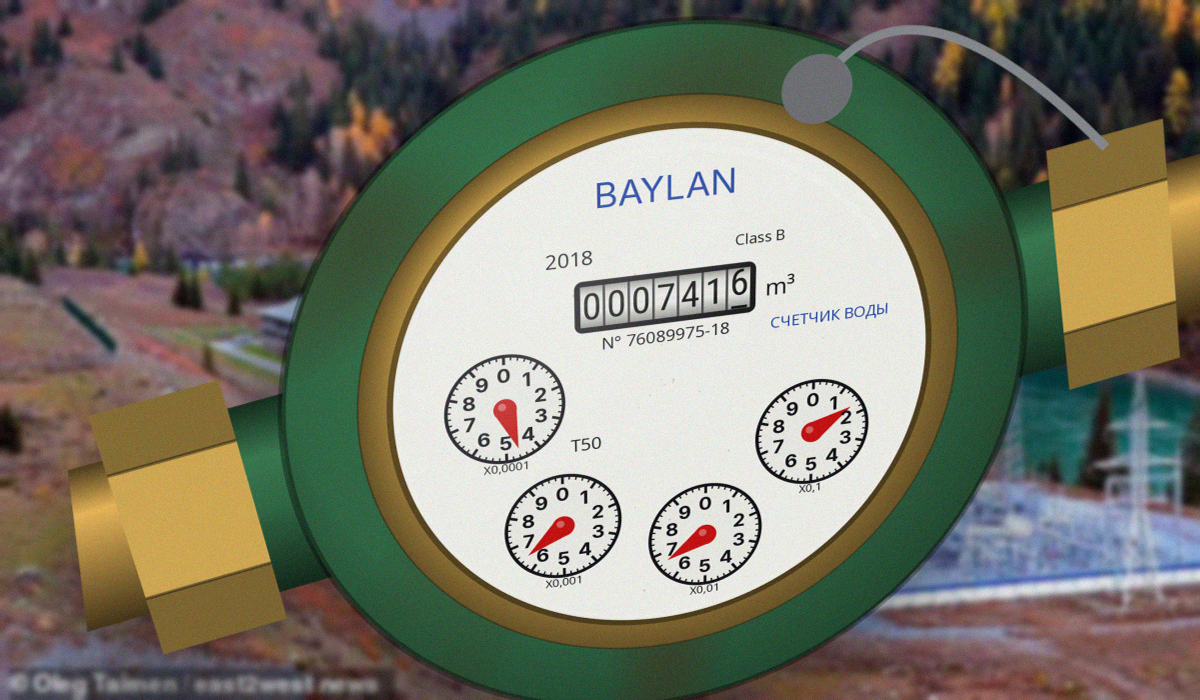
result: 7416.1664 m³
